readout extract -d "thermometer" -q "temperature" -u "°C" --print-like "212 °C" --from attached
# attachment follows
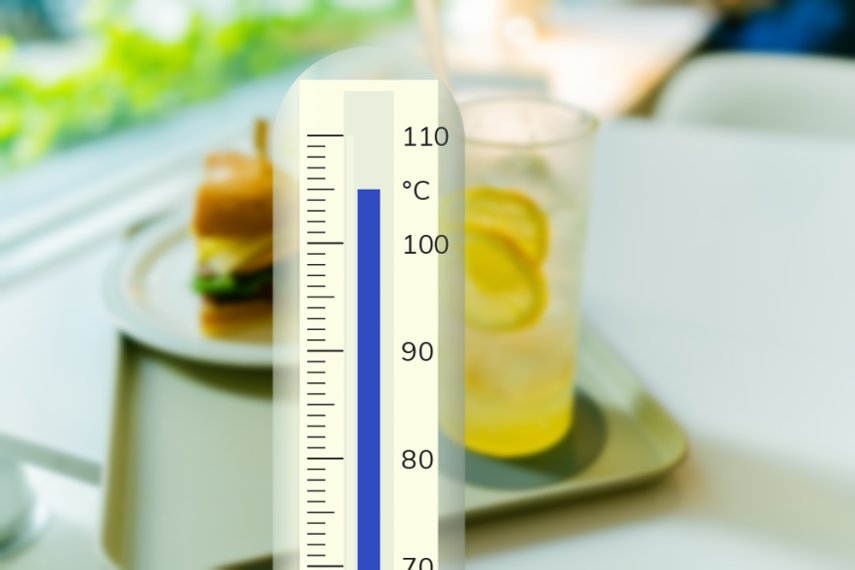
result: 105 °C
